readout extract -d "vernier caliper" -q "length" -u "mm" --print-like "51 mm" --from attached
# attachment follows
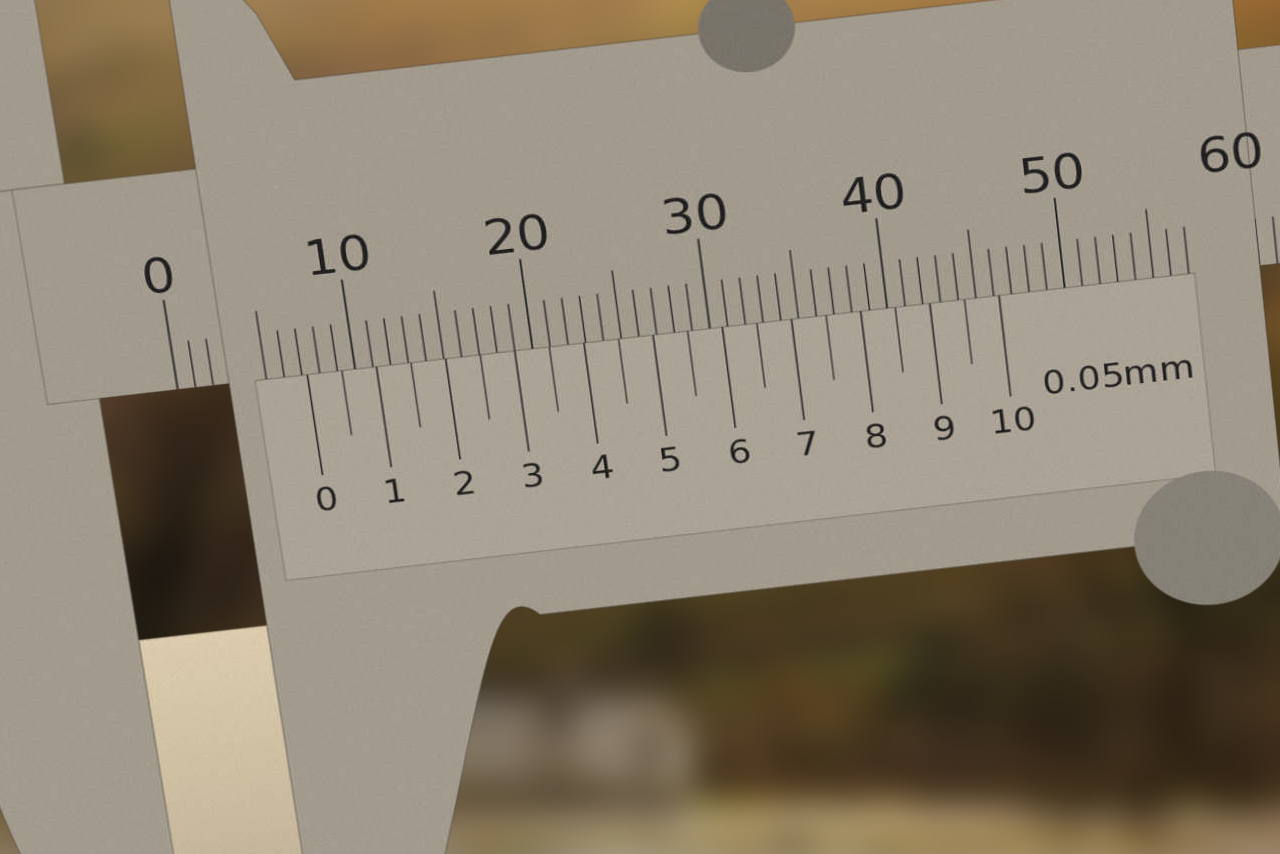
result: 7.3 mm
